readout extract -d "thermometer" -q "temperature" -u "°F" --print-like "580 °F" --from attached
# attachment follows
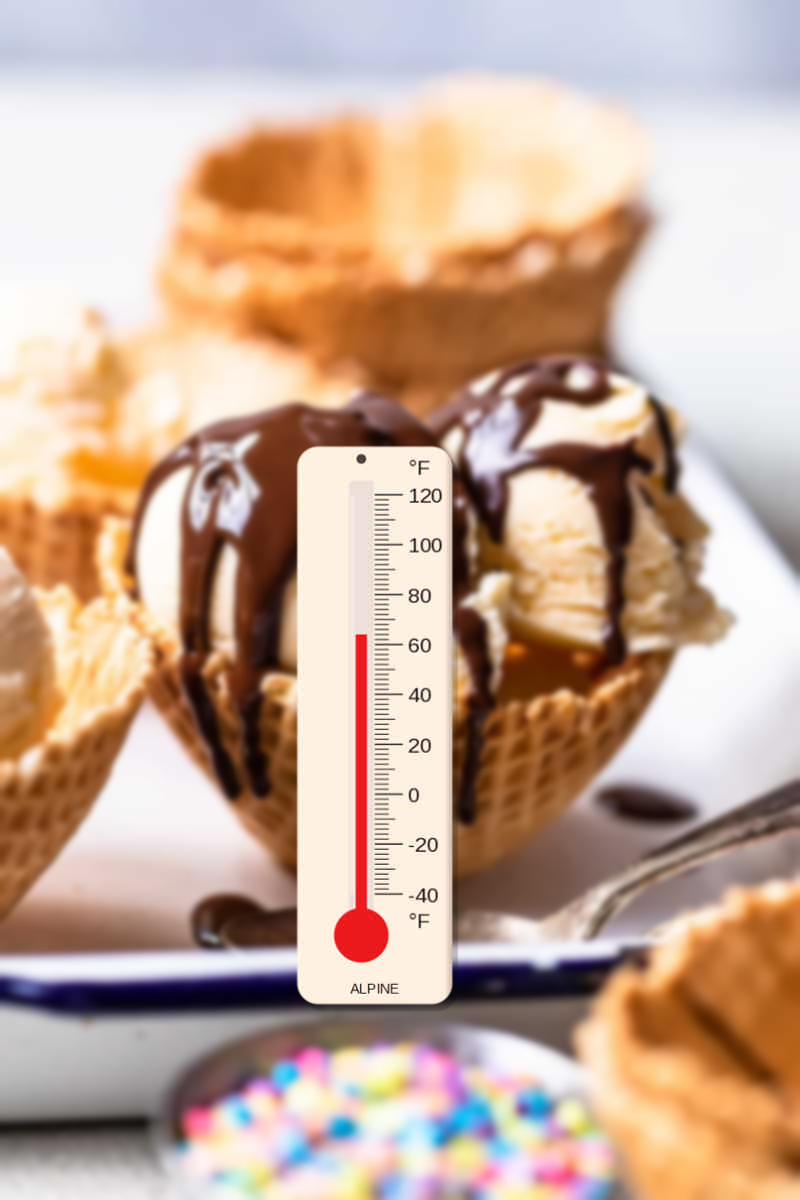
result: 64 °F
